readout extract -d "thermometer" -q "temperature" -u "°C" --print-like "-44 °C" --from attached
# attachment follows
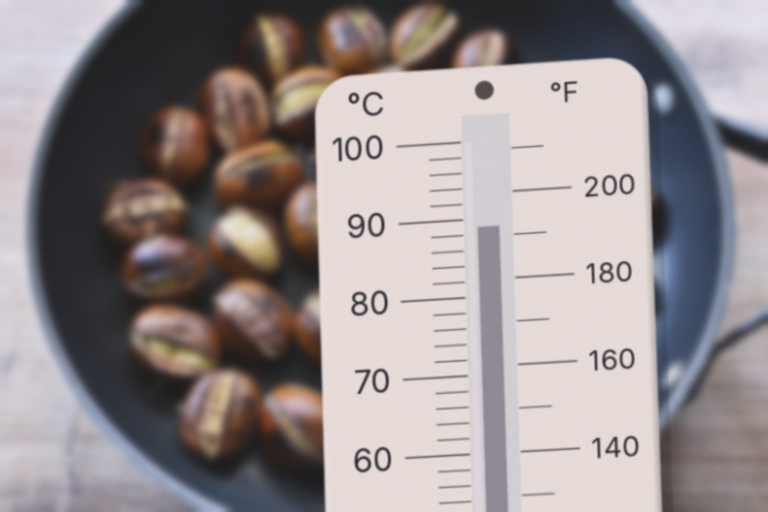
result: 89 °C
